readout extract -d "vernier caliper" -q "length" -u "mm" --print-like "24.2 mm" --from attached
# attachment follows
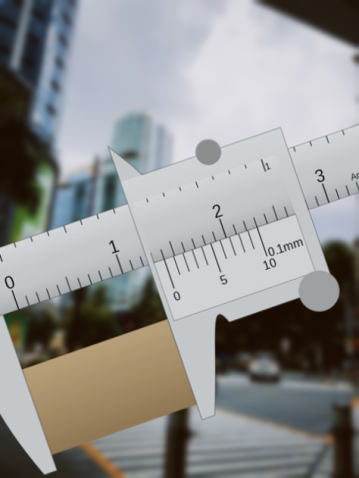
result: 14.0 mm
